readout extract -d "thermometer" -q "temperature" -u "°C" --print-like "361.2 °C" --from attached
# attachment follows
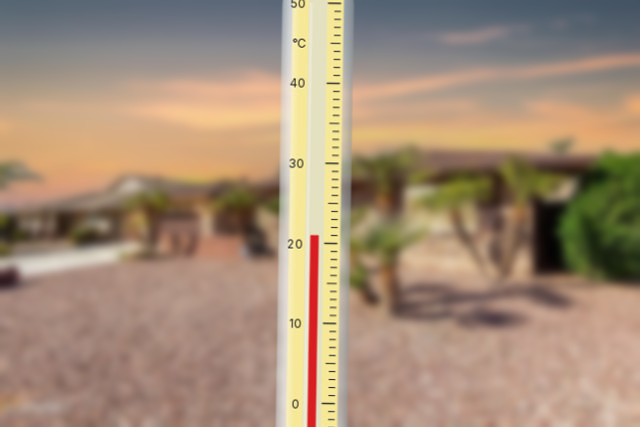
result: 21 °C
